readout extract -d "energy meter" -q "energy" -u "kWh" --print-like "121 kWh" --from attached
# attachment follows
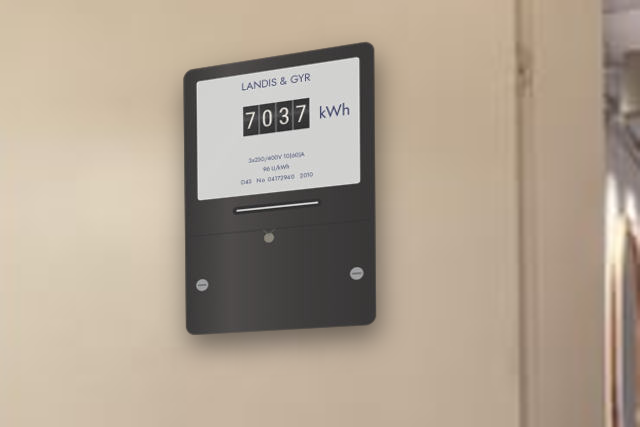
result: 7037 kWh
